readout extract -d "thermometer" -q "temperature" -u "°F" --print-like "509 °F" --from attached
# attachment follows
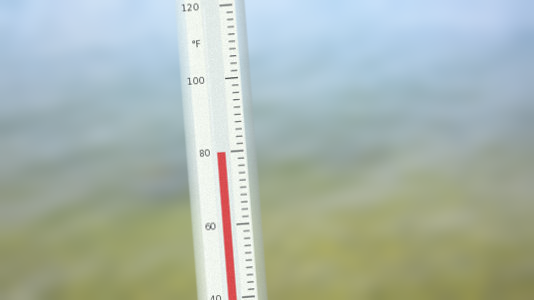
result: 80 °F
